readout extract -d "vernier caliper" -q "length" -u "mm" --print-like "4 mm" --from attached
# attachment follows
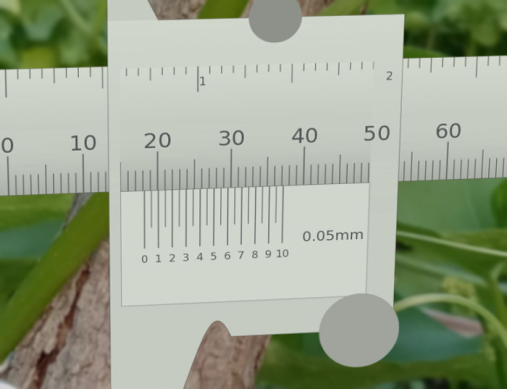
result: 18.2 mm
